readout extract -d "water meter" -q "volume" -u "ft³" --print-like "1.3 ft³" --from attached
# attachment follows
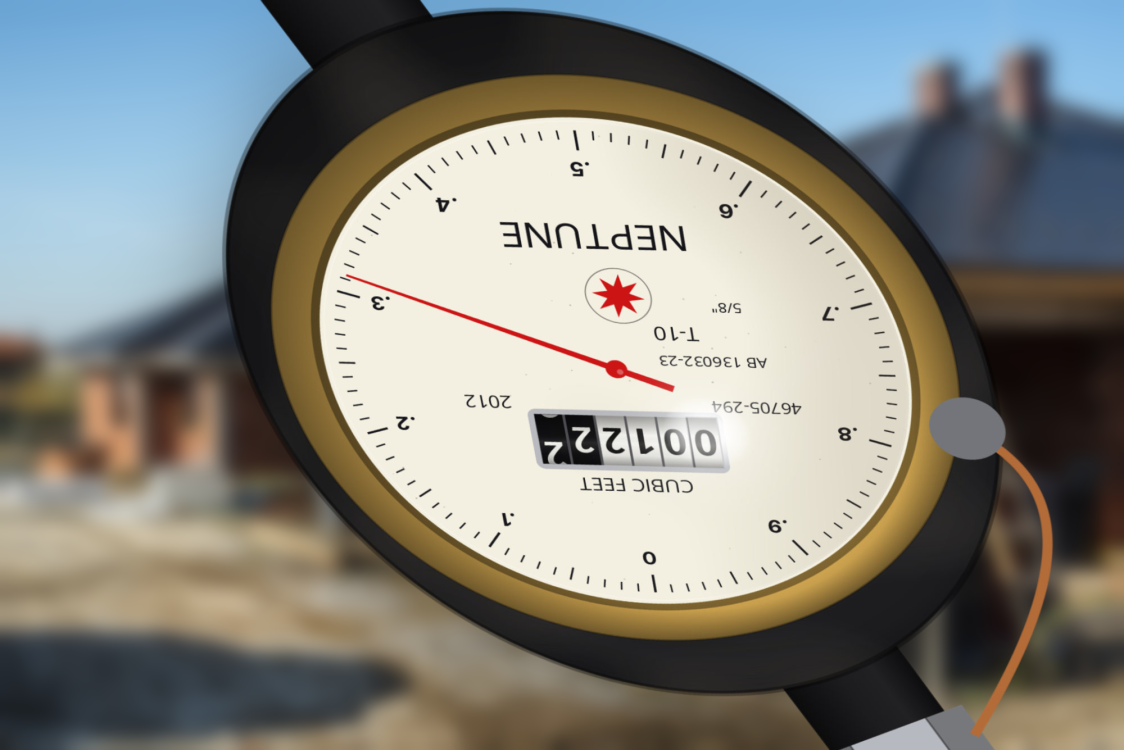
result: 1222.31 ft³
